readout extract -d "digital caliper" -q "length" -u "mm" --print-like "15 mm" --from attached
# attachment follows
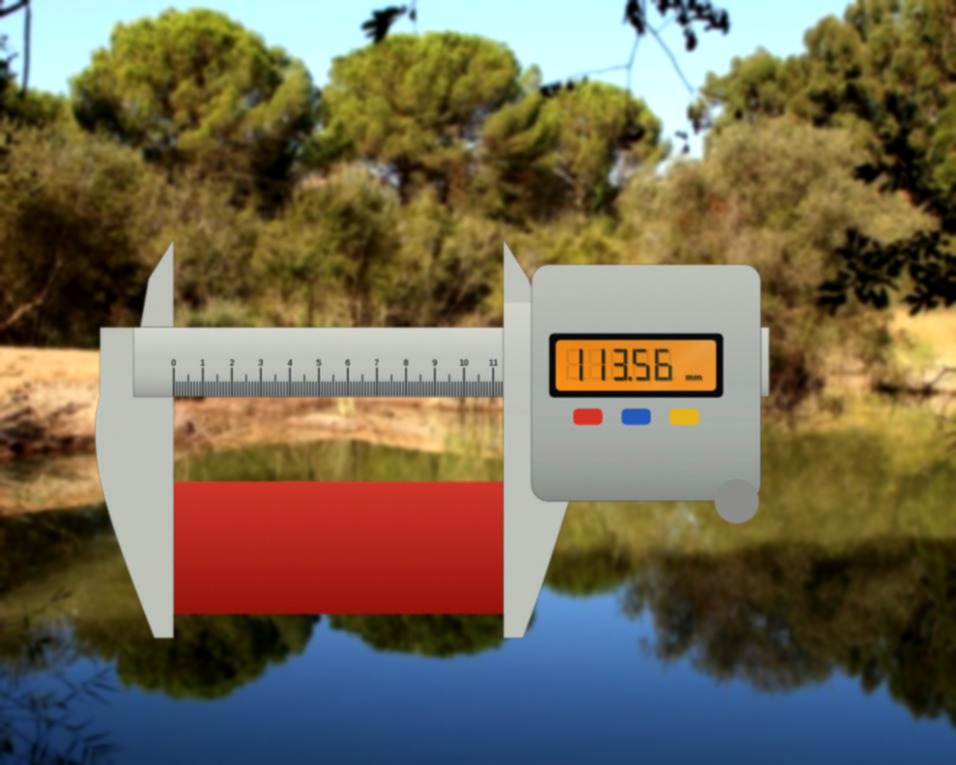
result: 113.56 mm
